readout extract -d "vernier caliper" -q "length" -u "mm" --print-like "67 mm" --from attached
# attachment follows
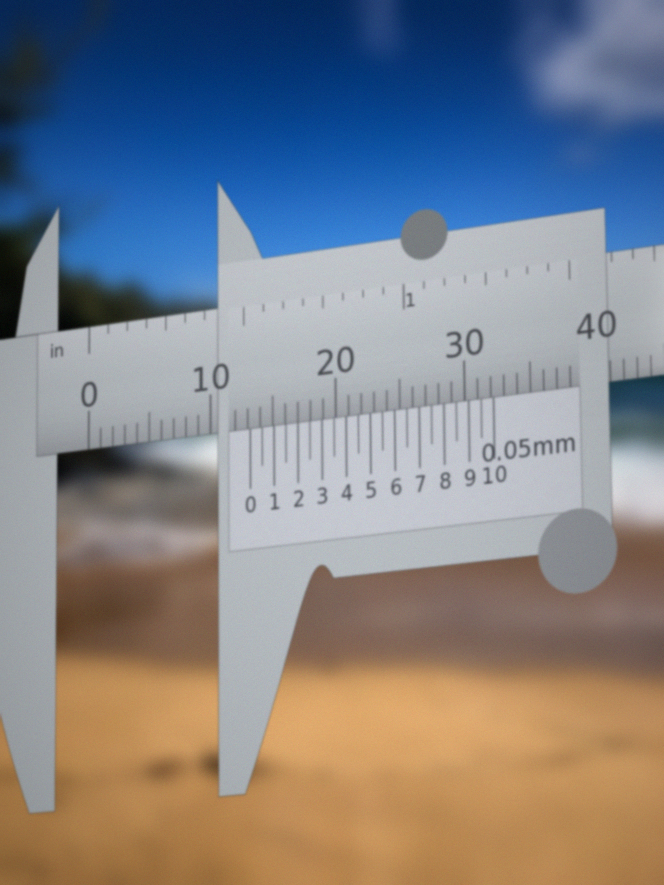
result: 13.2 mm
